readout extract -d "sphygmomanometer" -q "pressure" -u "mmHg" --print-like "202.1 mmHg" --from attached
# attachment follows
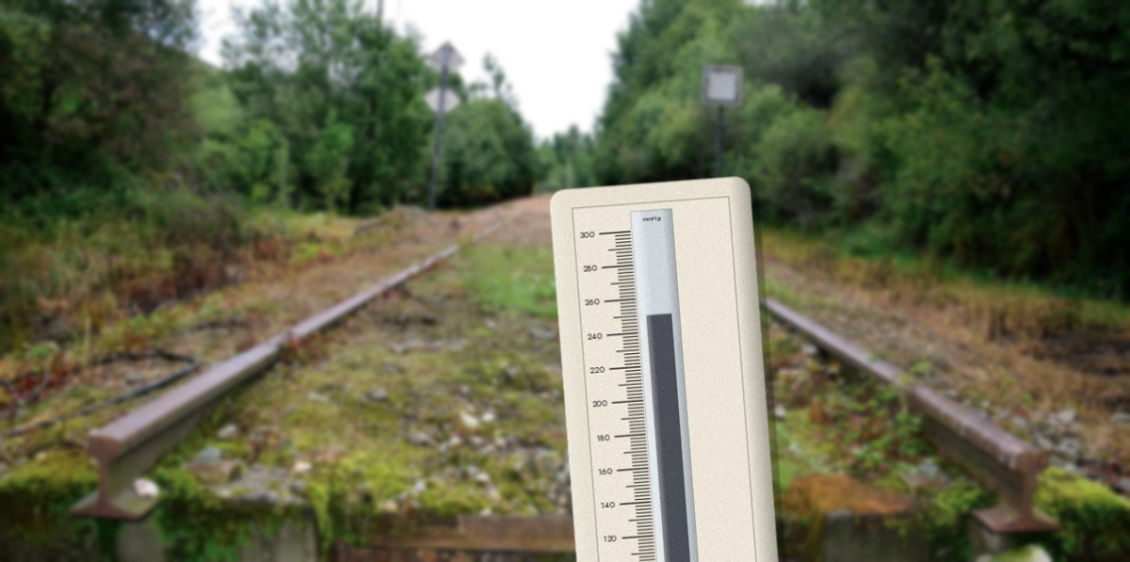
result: 250 mmHg
